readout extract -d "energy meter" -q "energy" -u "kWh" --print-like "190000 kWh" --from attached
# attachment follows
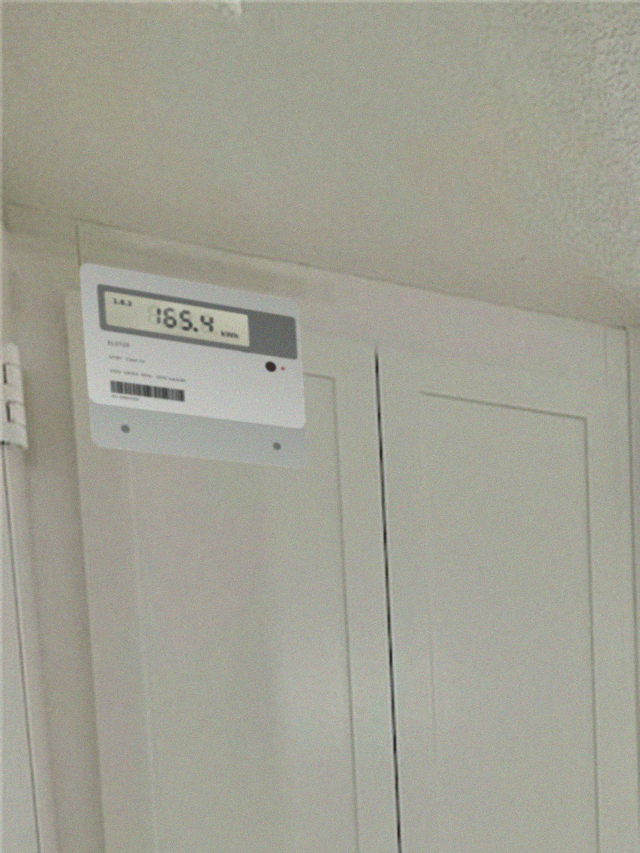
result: 165.4 kWh
